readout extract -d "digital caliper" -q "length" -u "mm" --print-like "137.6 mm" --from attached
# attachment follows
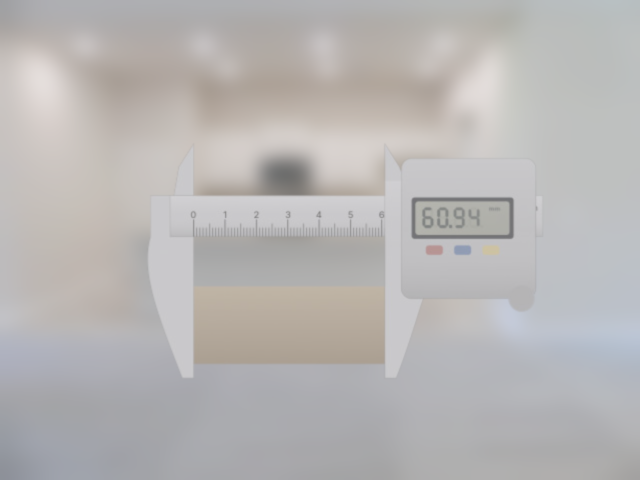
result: 60.94 mm
